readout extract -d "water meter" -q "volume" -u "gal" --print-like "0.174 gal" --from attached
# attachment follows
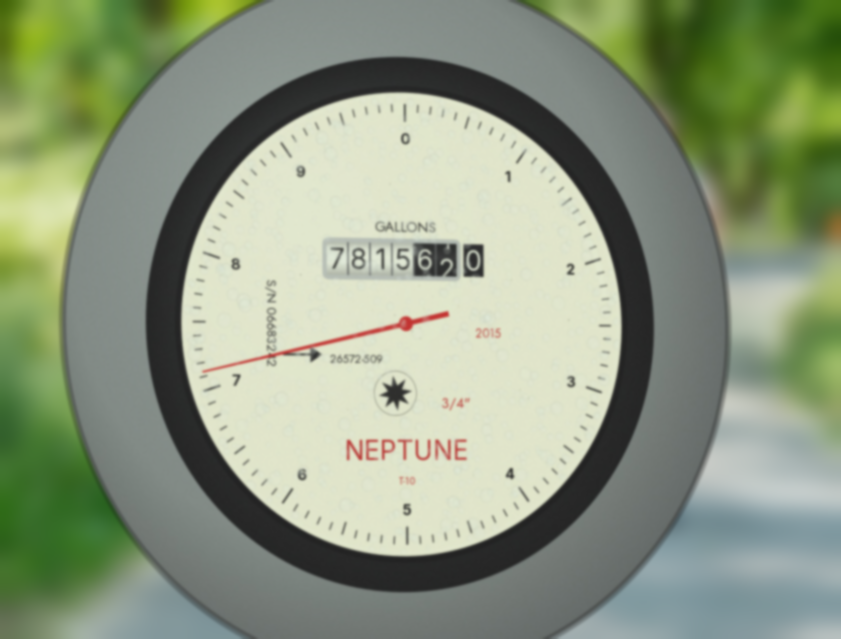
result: 7815617.1 gal
